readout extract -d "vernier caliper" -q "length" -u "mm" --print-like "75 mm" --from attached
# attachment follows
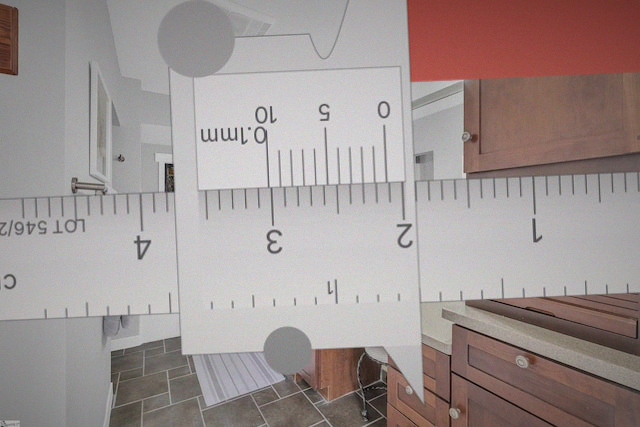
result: 21.2 mm
